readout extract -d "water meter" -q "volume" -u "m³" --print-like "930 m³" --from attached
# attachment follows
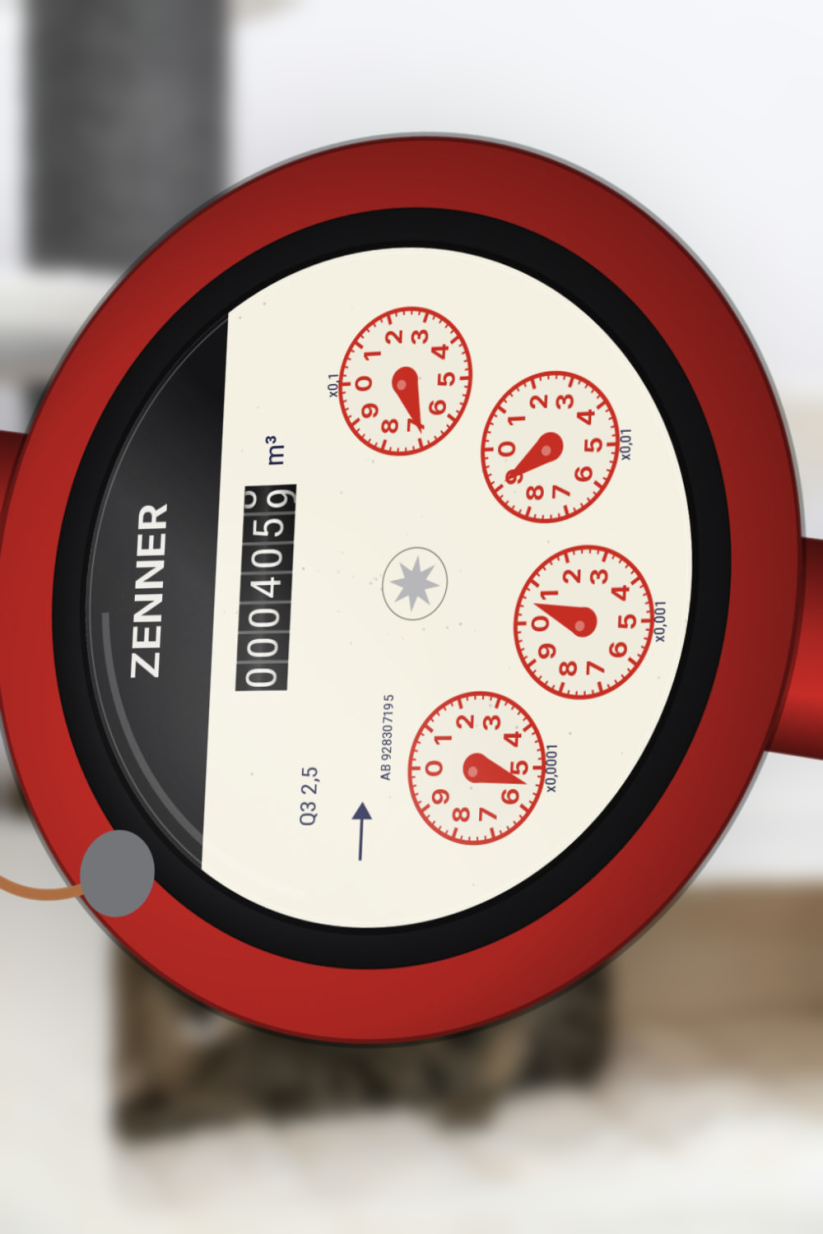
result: 4058.6905 m³
